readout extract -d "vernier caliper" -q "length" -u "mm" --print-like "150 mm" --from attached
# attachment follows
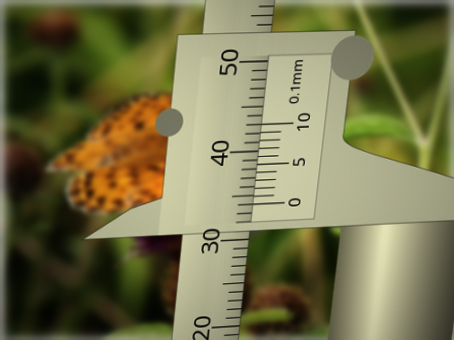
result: 34.0 mm
